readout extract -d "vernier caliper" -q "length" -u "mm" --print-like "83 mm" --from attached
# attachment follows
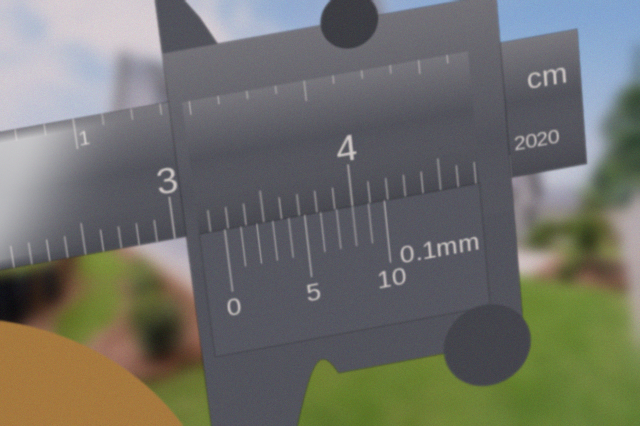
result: 32.8 mm
